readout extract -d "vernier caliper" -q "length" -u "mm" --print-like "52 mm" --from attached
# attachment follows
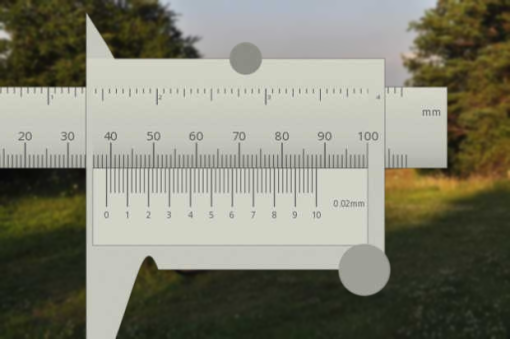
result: 39.0 mm
